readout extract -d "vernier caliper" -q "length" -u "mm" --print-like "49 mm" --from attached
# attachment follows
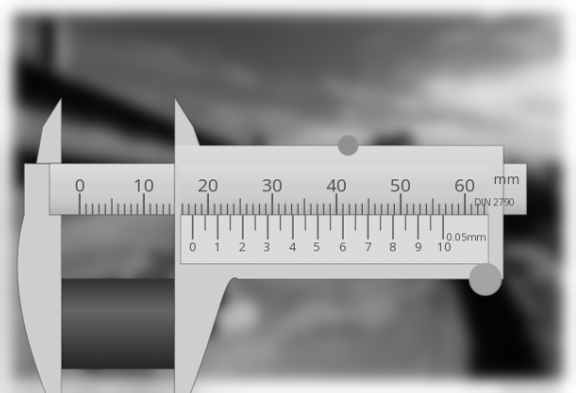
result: 17.6 mm
